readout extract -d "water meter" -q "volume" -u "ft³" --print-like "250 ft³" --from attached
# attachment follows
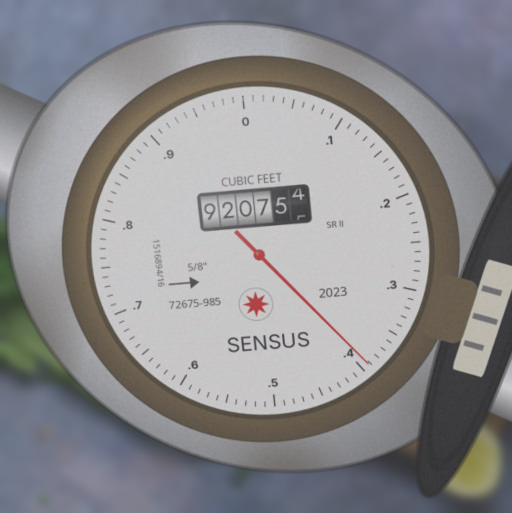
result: 920754.39 ft³
